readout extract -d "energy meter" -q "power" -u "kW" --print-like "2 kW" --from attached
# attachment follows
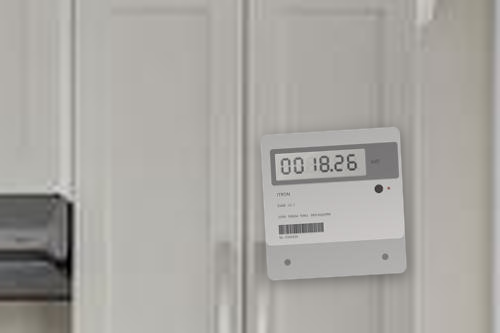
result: 18.26 kW
